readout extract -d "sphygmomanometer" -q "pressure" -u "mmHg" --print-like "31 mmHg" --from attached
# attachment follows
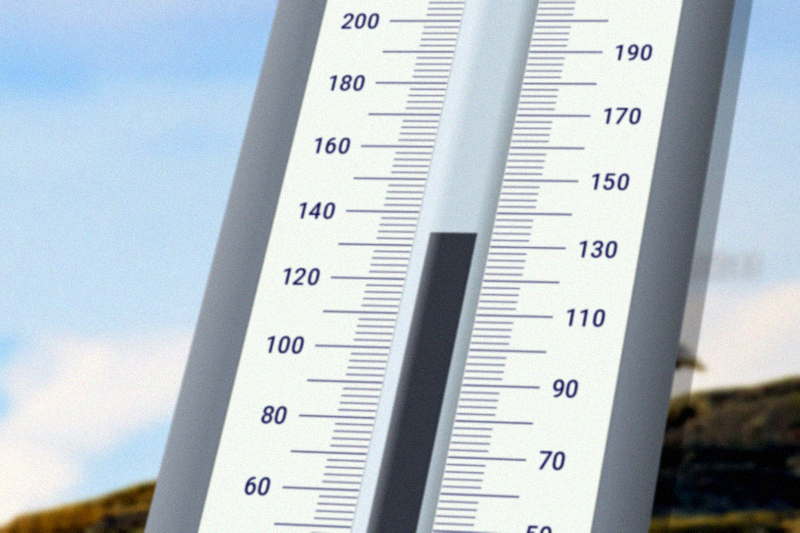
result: 134 mmHg
